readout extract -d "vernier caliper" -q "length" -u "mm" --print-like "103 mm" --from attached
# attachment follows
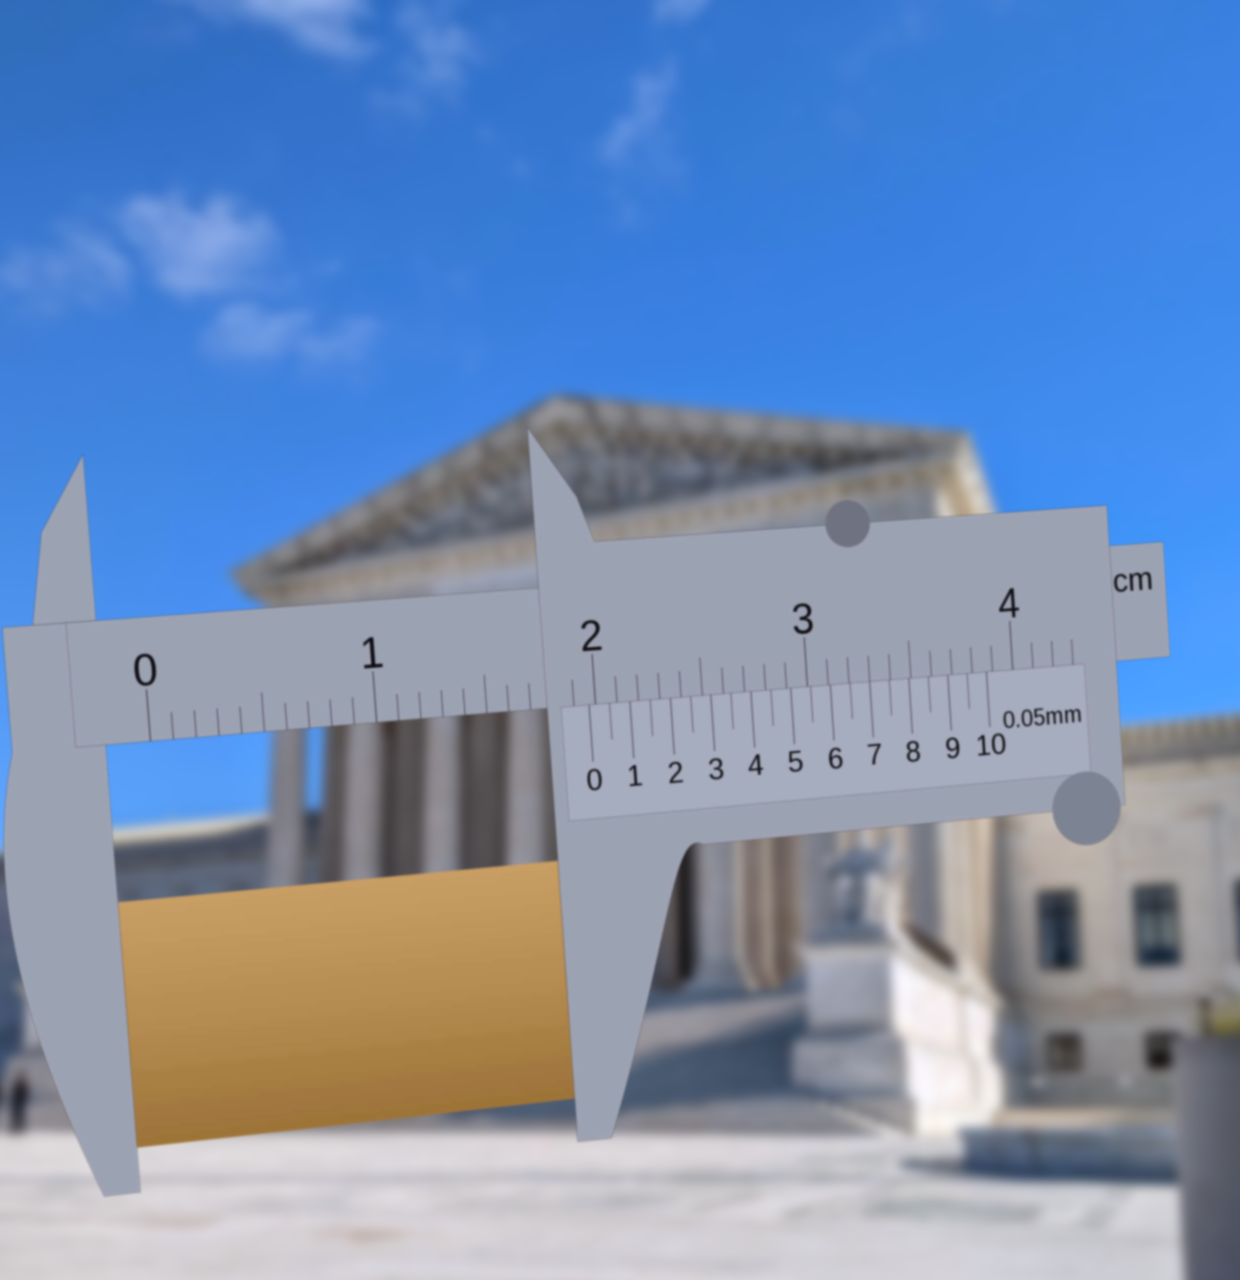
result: 19.7 mm
